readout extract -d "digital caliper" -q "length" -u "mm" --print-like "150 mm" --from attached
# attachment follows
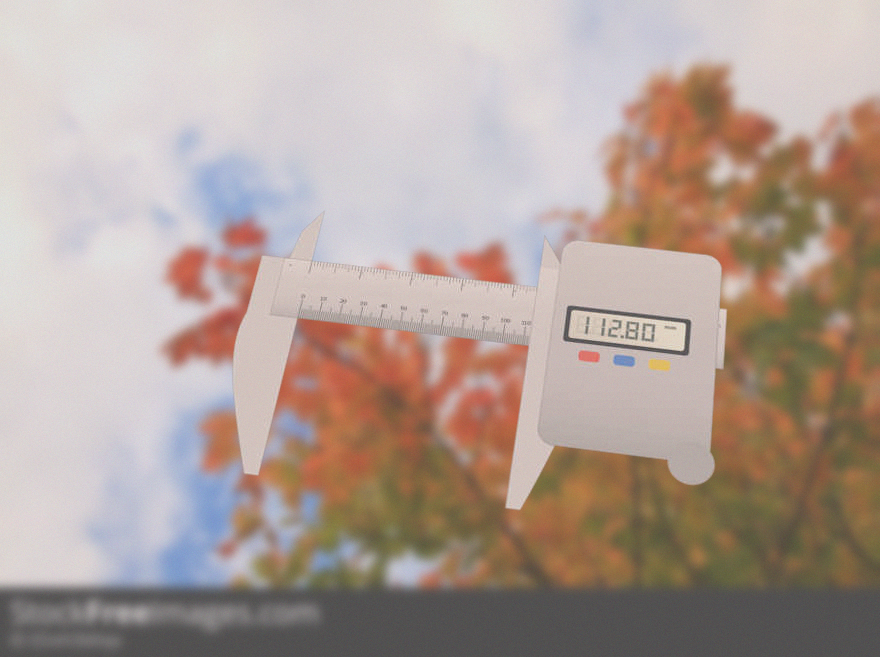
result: 112.80 mm
